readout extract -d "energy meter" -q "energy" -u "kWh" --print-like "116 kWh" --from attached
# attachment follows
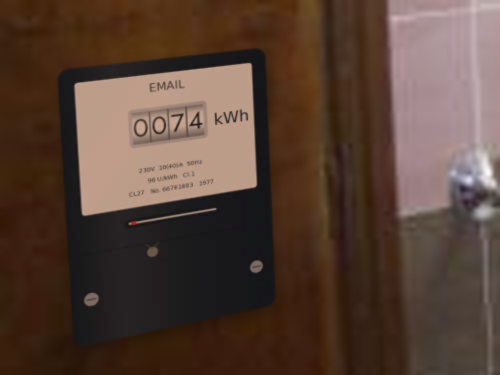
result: 74 kWh
